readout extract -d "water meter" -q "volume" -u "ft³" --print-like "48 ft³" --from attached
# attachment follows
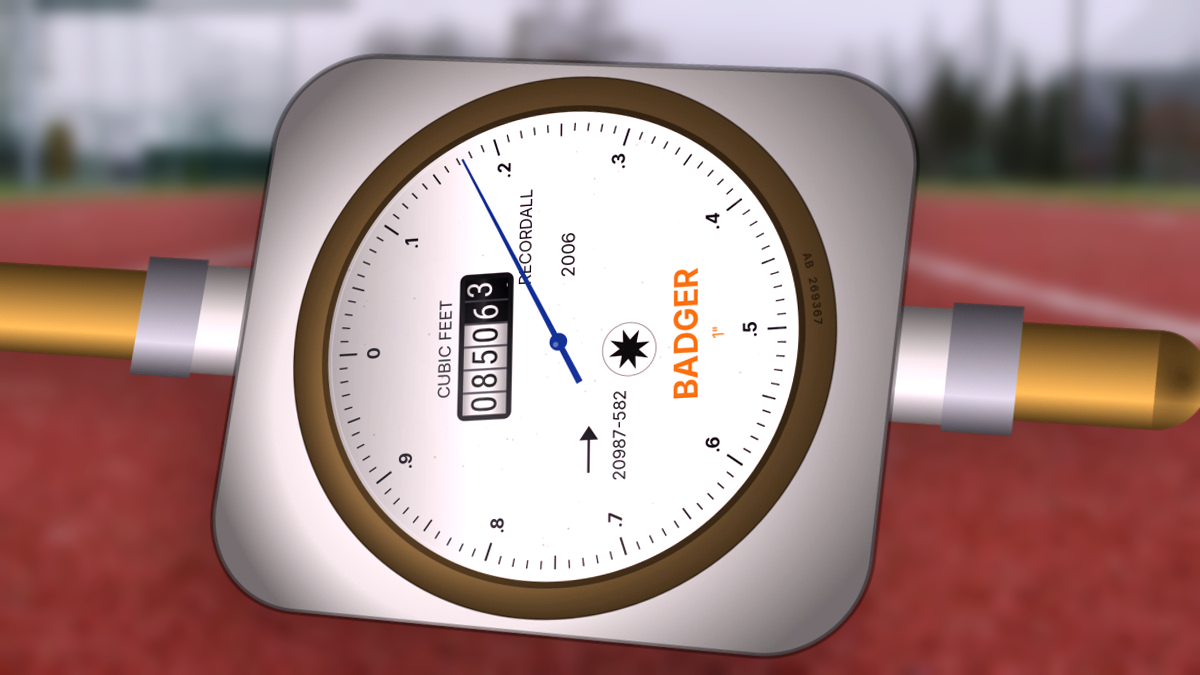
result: 85063.17 ft³
